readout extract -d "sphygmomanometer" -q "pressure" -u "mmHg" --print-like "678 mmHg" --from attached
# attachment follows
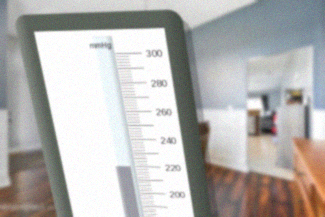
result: 220 mmHg
